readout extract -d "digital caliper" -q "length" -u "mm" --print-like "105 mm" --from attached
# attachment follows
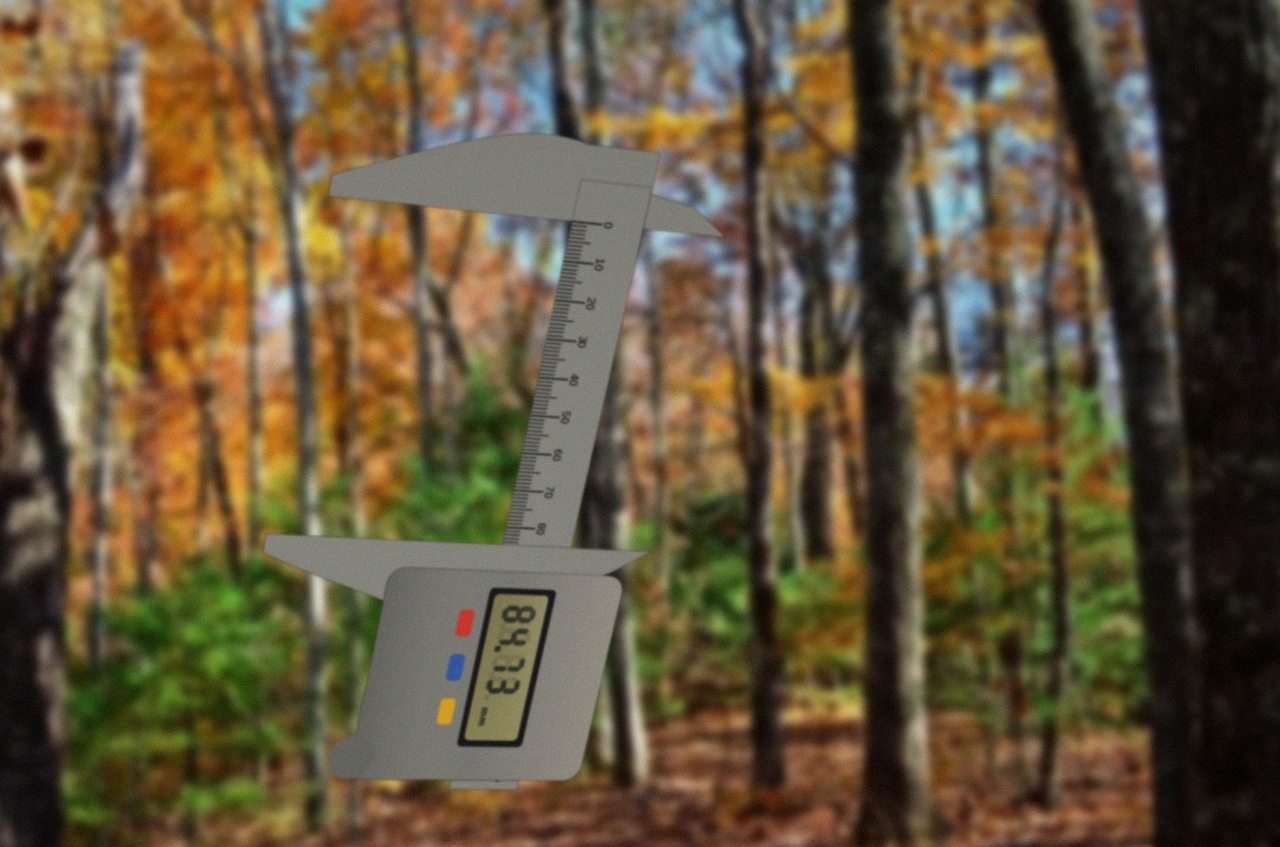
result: 84.73 mm
